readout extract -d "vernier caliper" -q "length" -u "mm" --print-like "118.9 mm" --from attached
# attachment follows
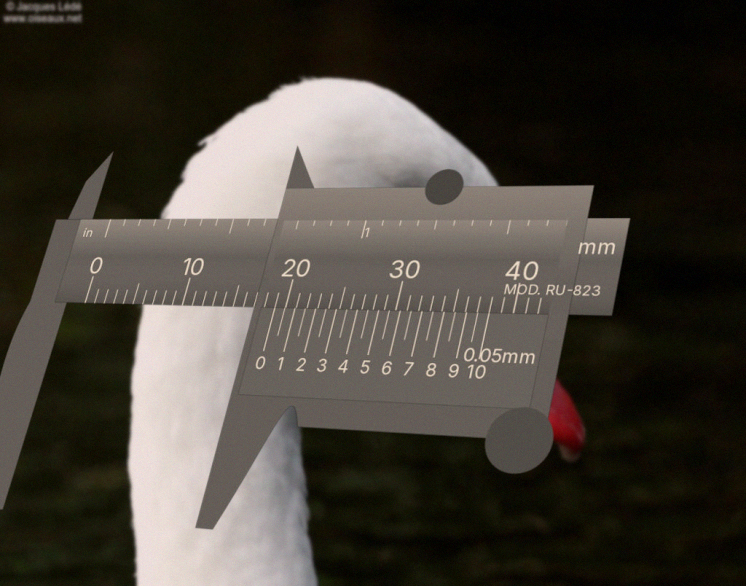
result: 19.0 mm
